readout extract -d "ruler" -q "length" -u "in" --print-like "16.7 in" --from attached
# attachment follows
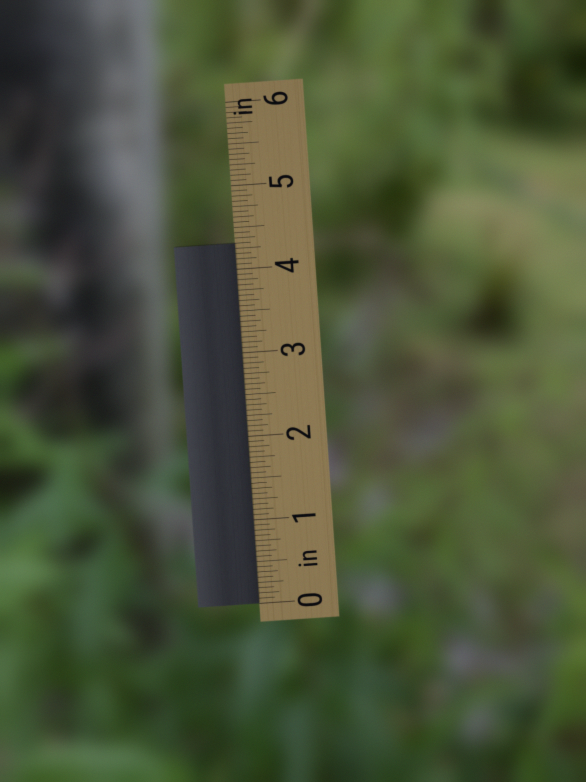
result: 4.3125 in
